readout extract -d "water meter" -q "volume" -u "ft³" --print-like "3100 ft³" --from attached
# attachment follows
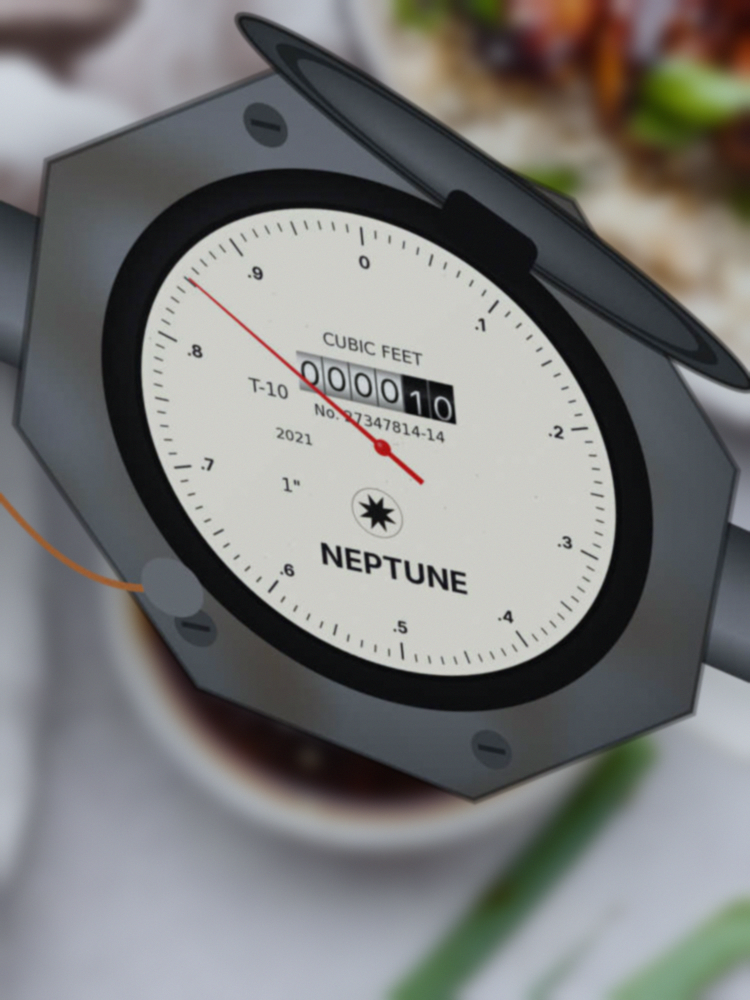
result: 9.85 ft³
